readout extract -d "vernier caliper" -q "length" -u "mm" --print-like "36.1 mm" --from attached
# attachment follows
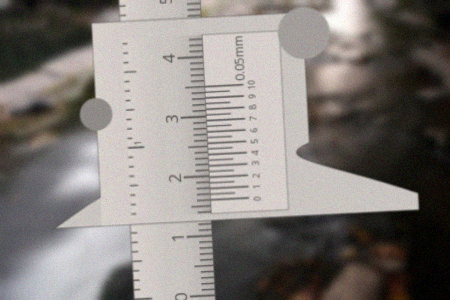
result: 16.0 mm
